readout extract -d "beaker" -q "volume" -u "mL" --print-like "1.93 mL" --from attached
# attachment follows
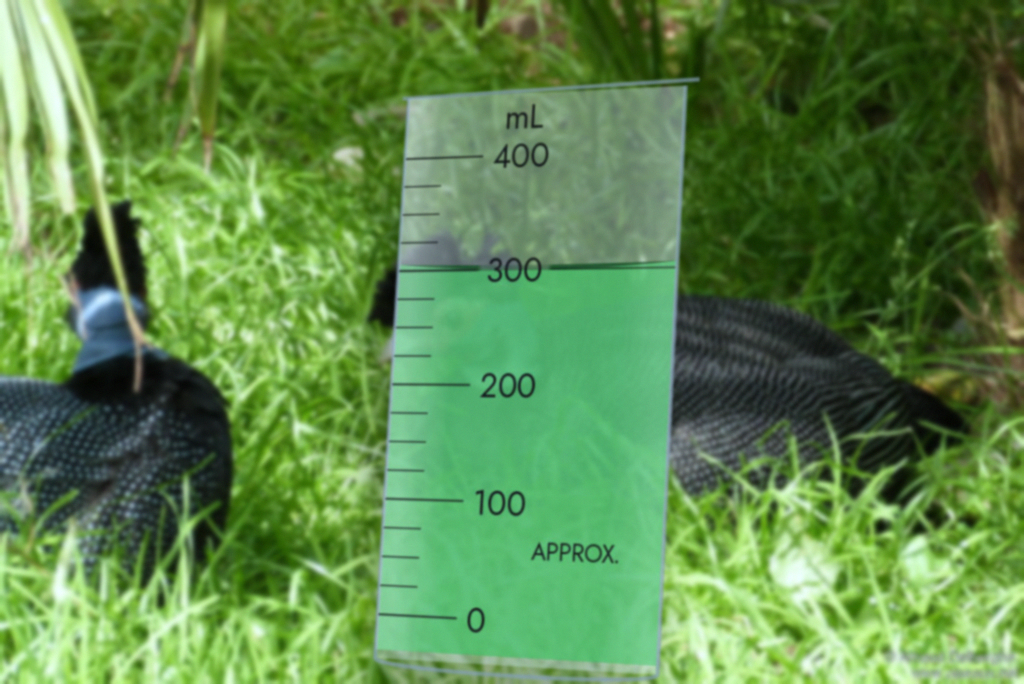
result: 300 mL
